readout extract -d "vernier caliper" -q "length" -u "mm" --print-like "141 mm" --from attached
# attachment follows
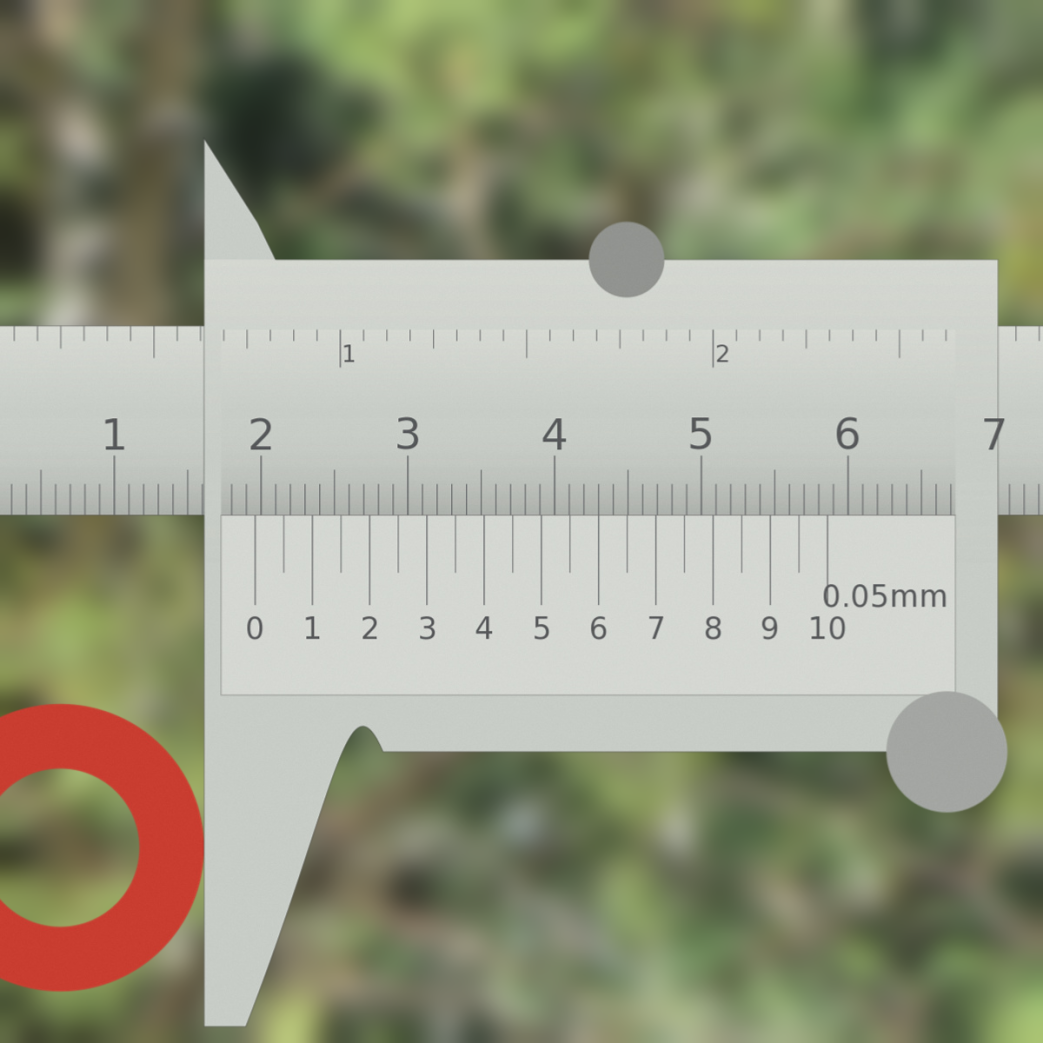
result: 19.6 mm
